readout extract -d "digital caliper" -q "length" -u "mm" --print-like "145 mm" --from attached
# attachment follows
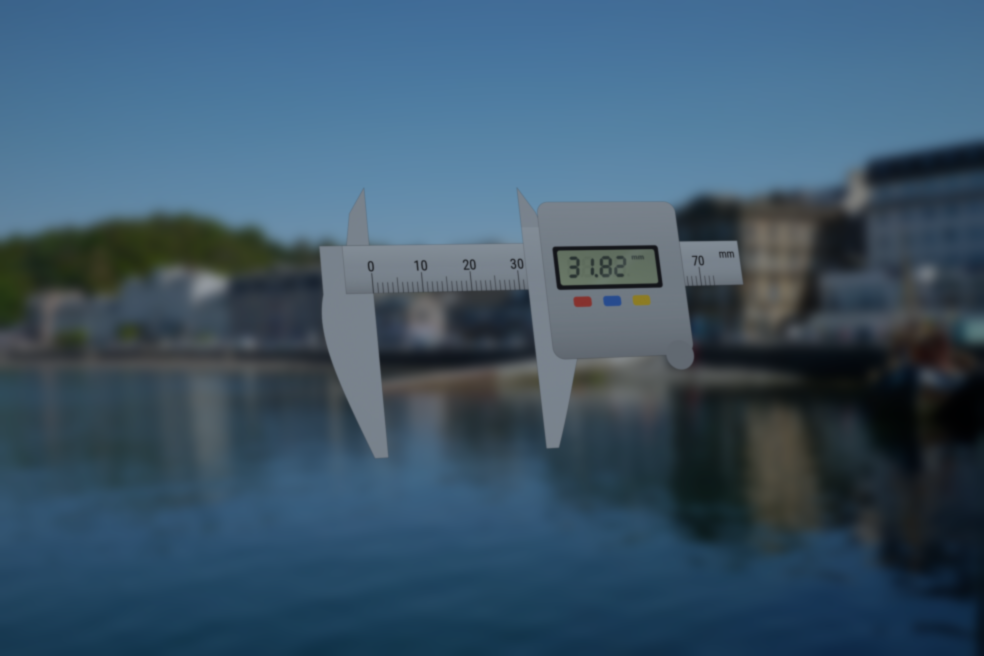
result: 31.82 mm
